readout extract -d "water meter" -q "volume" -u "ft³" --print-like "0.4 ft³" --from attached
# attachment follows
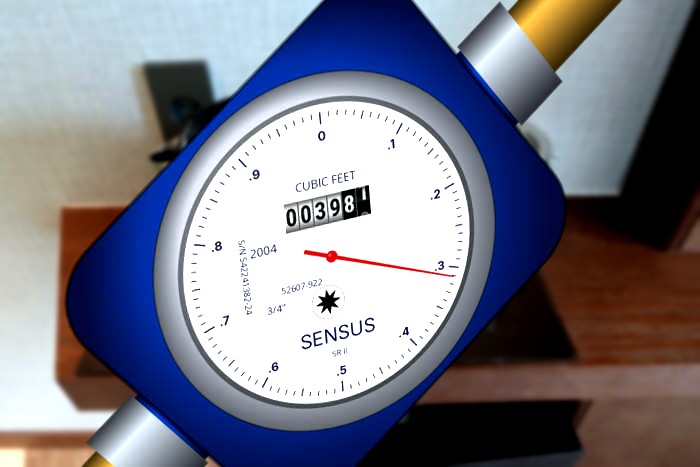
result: 3981.31 ft³
